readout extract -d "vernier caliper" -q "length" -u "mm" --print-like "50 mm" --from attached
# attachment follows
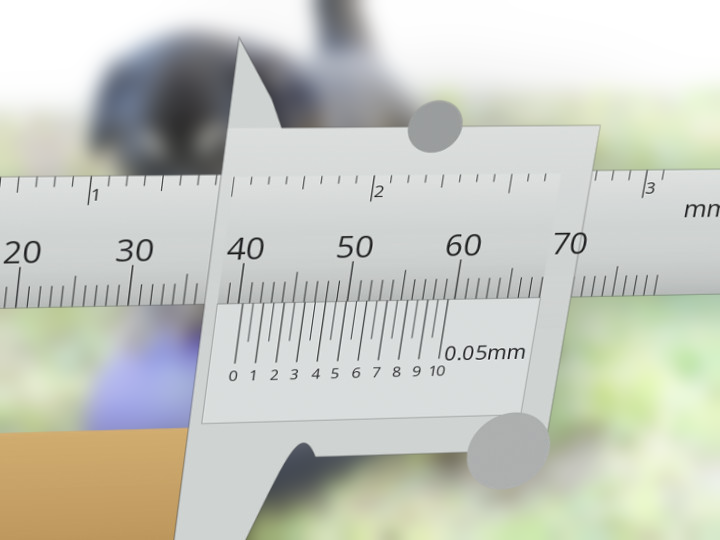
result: 40.4 mm
